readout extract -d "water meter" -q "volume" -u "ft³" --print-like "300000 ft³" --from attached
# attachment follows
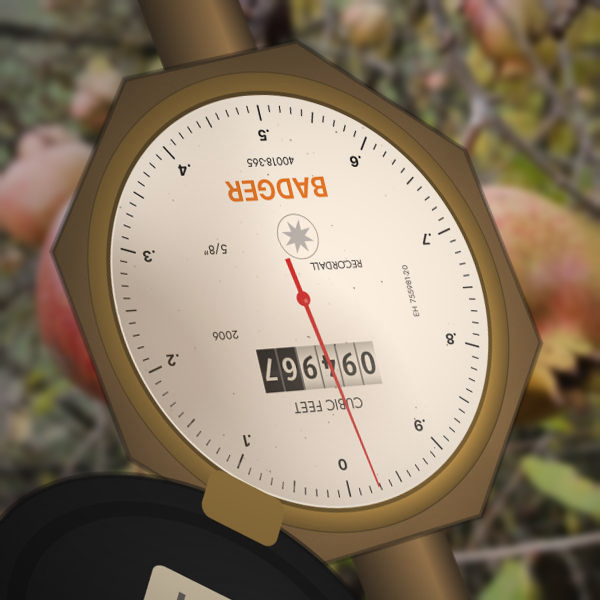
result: 94966.97 ft³
